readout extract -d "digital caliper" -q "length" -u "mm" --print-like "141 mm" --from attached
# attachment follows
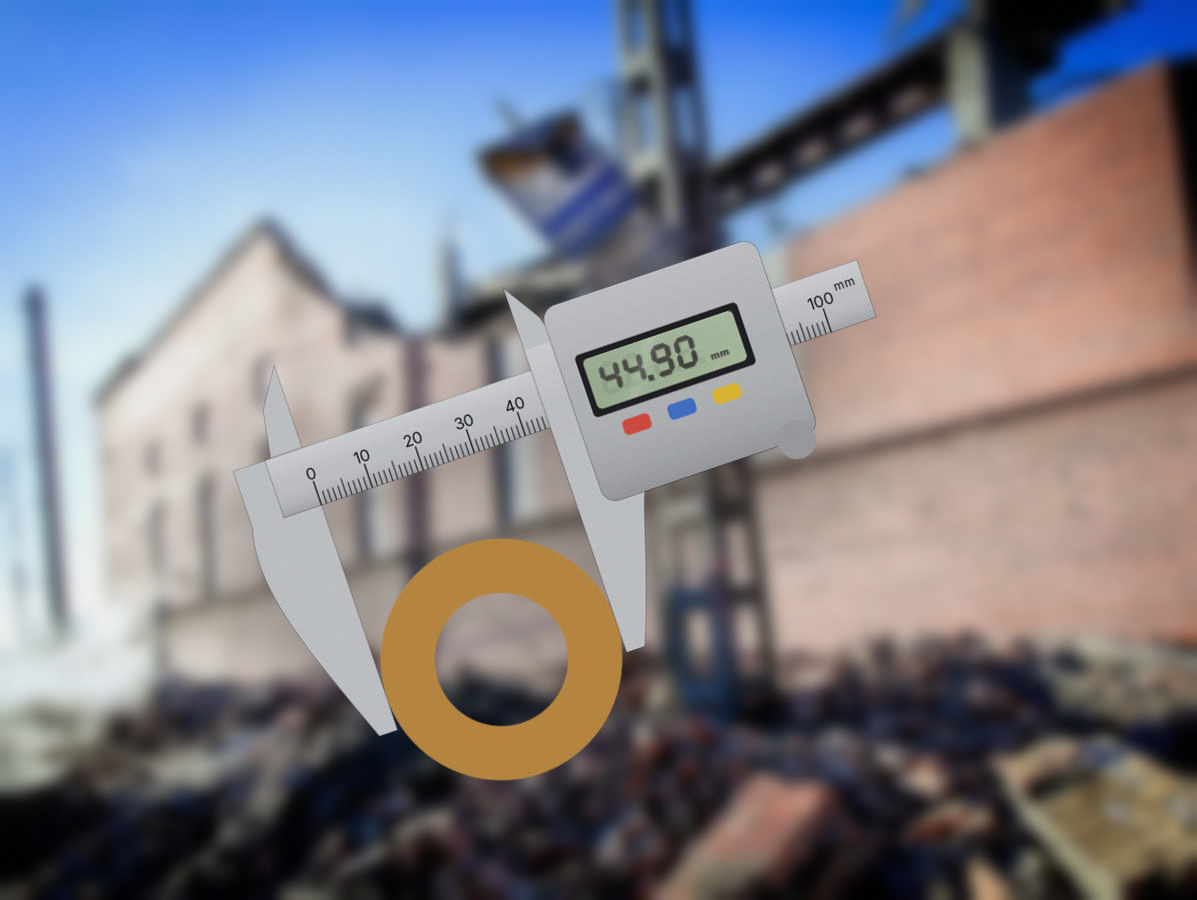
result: 44.90 mm
